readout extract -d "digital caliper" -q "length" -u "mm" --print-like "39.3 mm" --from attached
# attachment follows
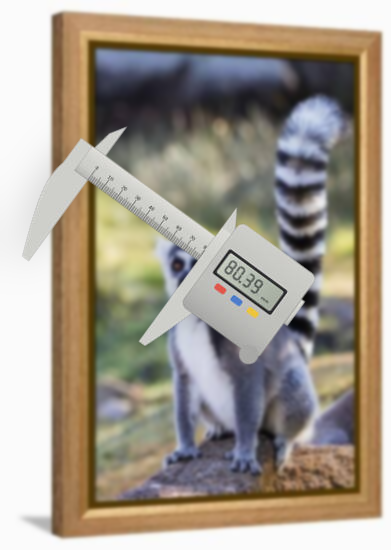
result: 80.39 mm
